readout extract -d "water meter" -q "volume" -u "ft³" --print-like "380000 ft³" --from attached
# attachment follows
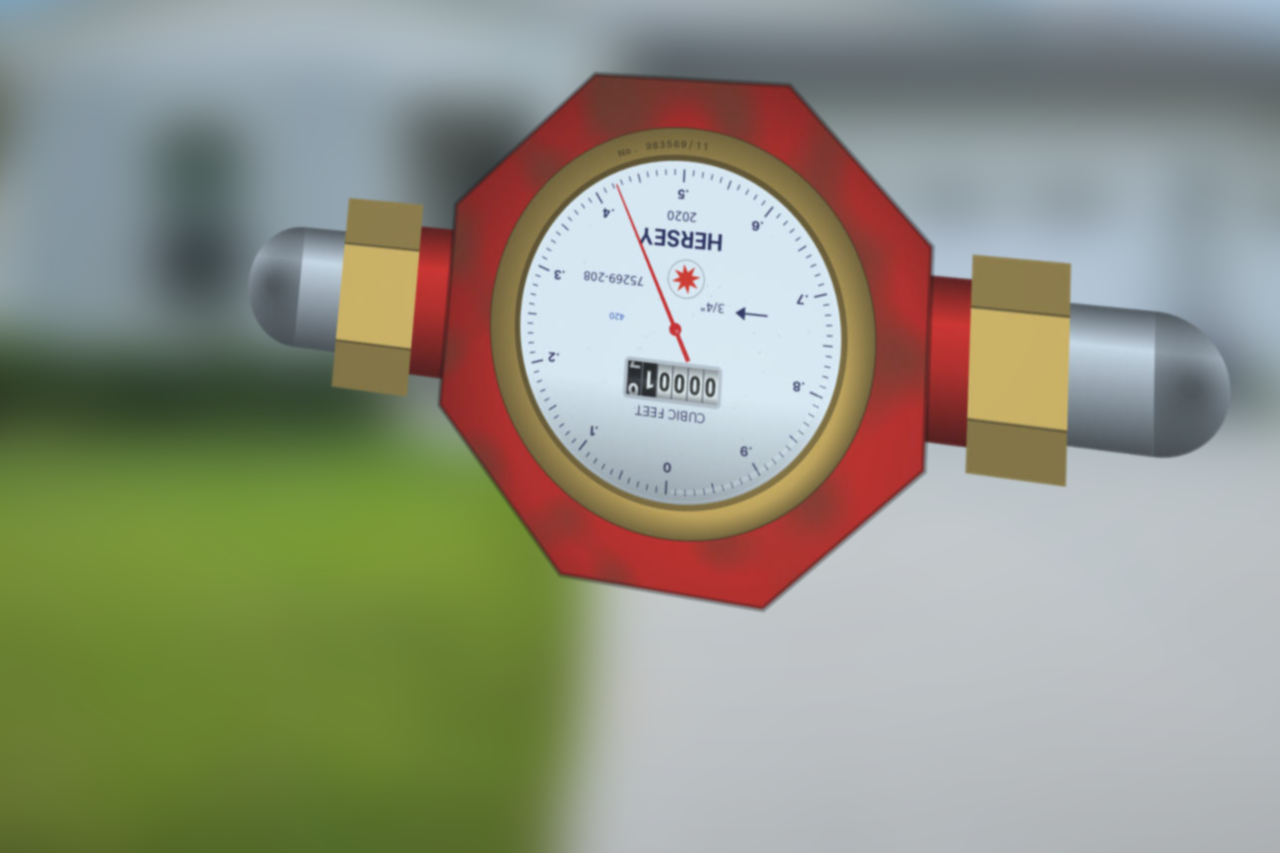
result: 16.42 ft³
